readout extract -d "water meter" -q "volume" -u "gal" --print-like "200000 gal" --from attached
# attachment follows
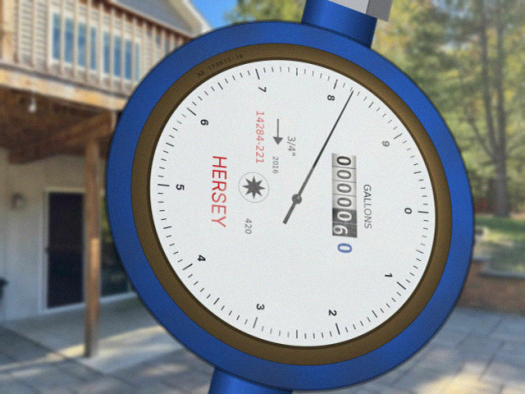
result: 58.2 gal
